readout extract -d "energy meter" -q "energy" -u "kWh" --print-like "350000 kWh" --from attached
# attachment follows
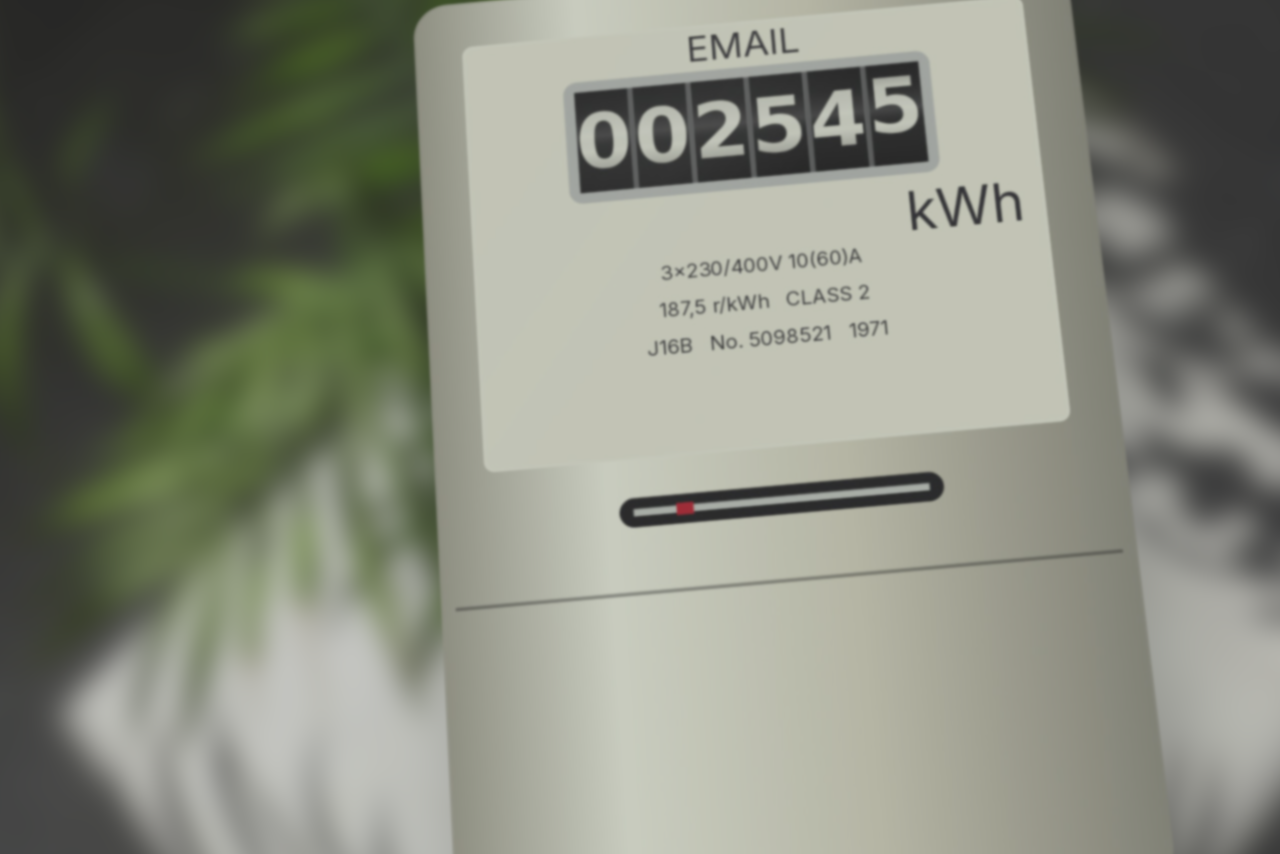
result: 2545 kWh
